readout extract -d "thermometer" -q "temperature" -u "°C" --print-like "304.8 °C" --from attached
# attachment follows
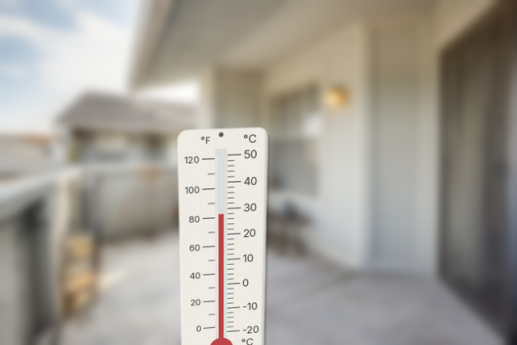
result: 28 °C
